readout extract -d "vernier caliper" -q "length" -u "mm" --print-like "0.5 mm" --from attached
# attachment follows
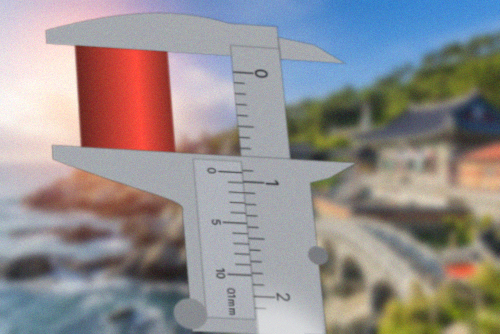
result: 9.2 mm
